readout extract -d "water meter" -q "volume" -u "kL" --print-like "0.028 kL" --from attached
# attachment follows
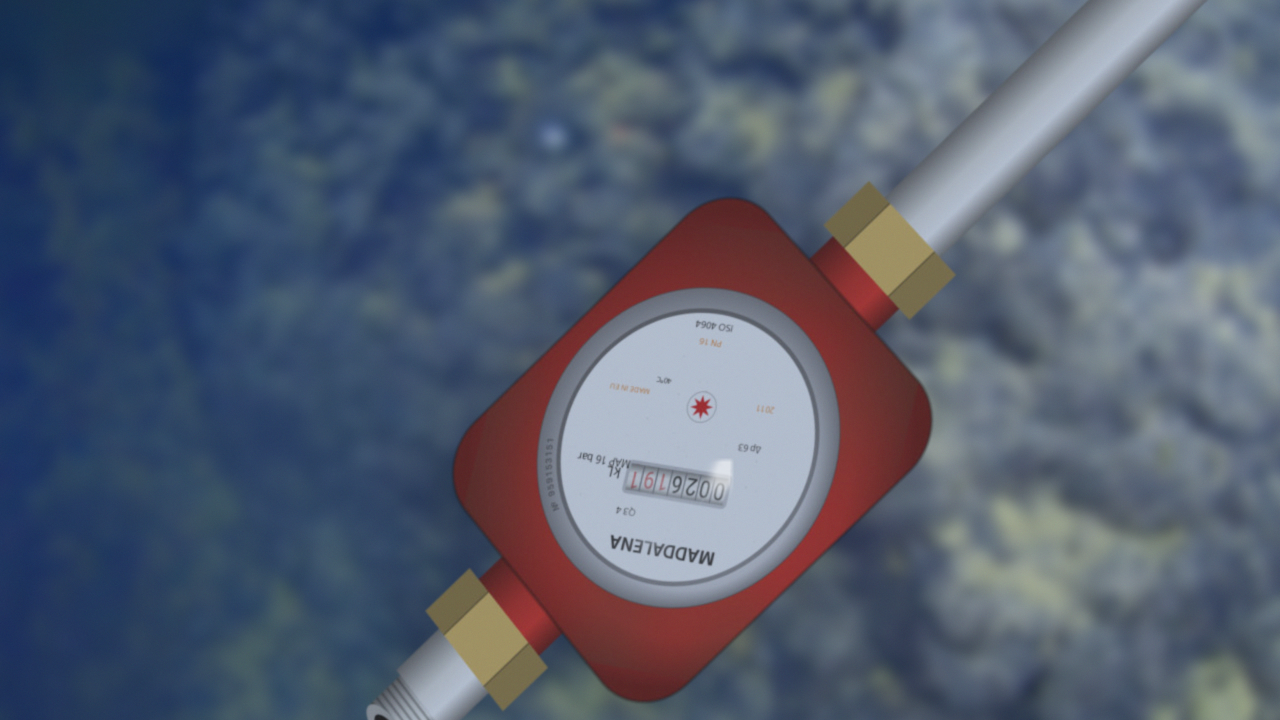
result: 26.191 kL
